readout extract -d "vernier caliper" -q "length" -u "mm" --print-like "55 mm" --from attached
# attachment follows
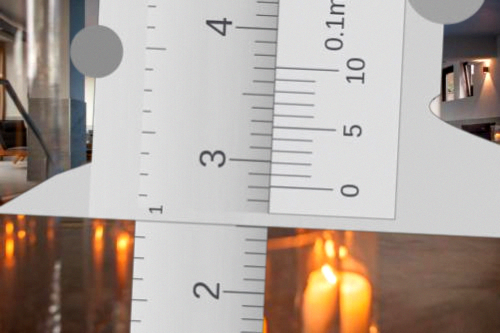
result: 28.1 mm
